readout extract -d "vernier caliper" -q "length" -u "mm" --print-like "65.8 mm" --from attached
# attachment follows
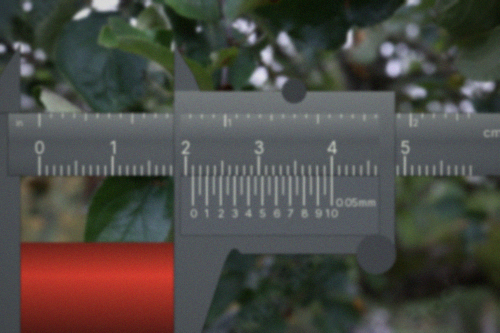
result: 21.0 mm
